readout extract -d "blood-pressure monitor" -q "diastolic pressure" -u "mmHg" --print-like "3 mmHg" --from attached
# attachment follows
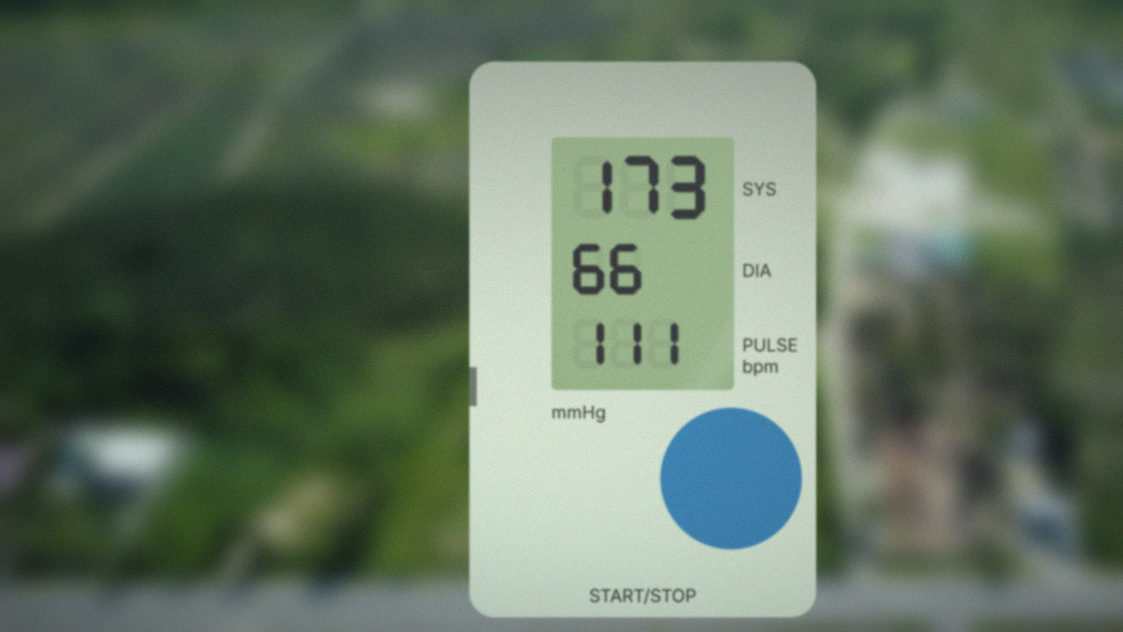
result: 66 mmHg
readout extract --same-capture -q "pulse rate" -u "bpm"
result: 111 bpm
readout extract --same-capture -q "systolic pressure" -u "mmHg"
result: 173 mmHg
